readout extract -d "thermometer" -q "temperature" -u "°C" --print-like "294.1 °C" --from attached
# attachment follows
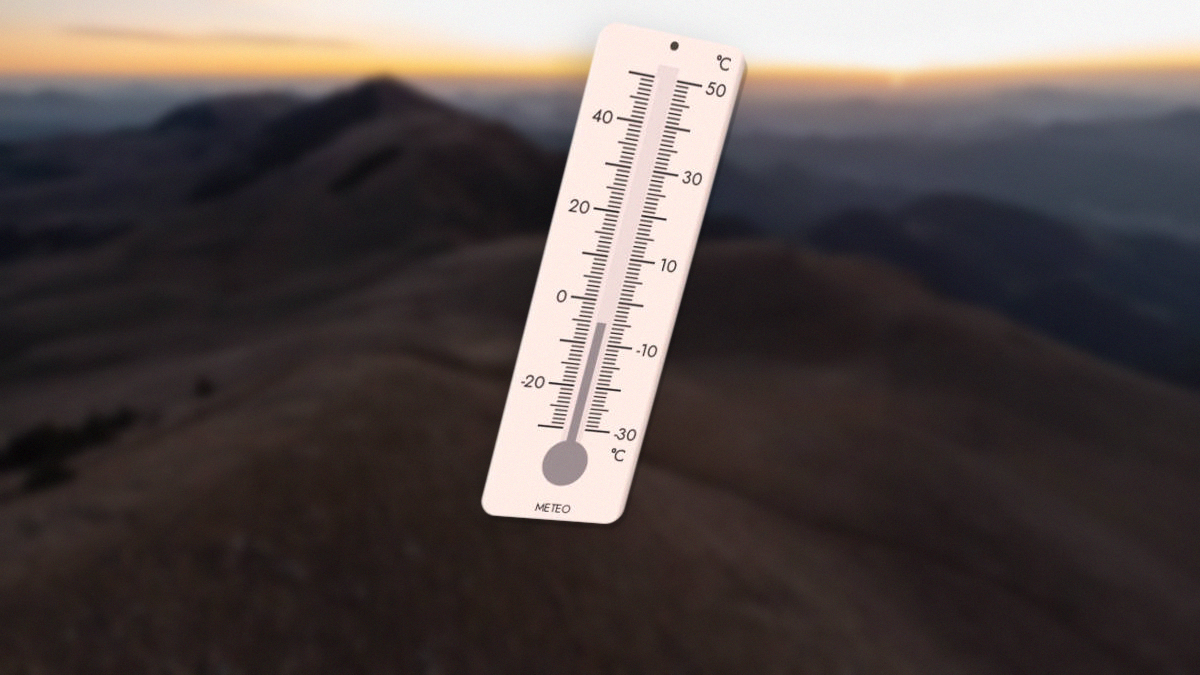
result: -5 °C
